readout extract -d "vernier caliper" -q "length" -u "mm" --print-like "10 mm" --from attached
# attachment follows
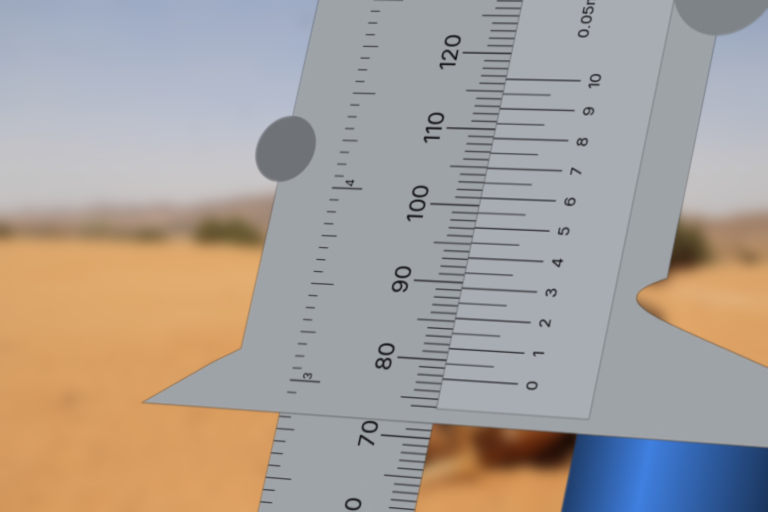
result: 77.6 mm
